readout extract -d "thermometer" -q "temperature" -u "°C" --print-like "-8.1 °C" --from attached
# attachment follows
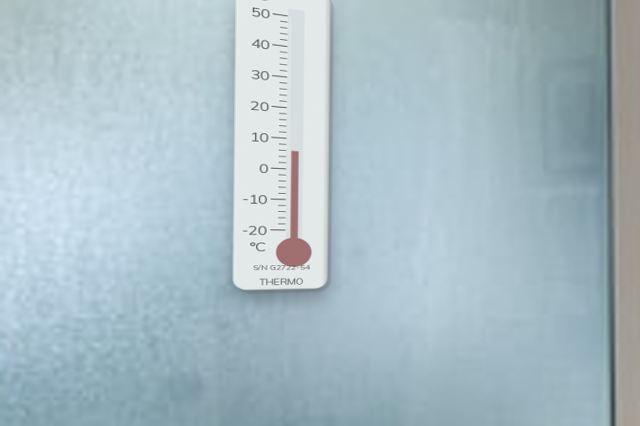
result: 6 °C
